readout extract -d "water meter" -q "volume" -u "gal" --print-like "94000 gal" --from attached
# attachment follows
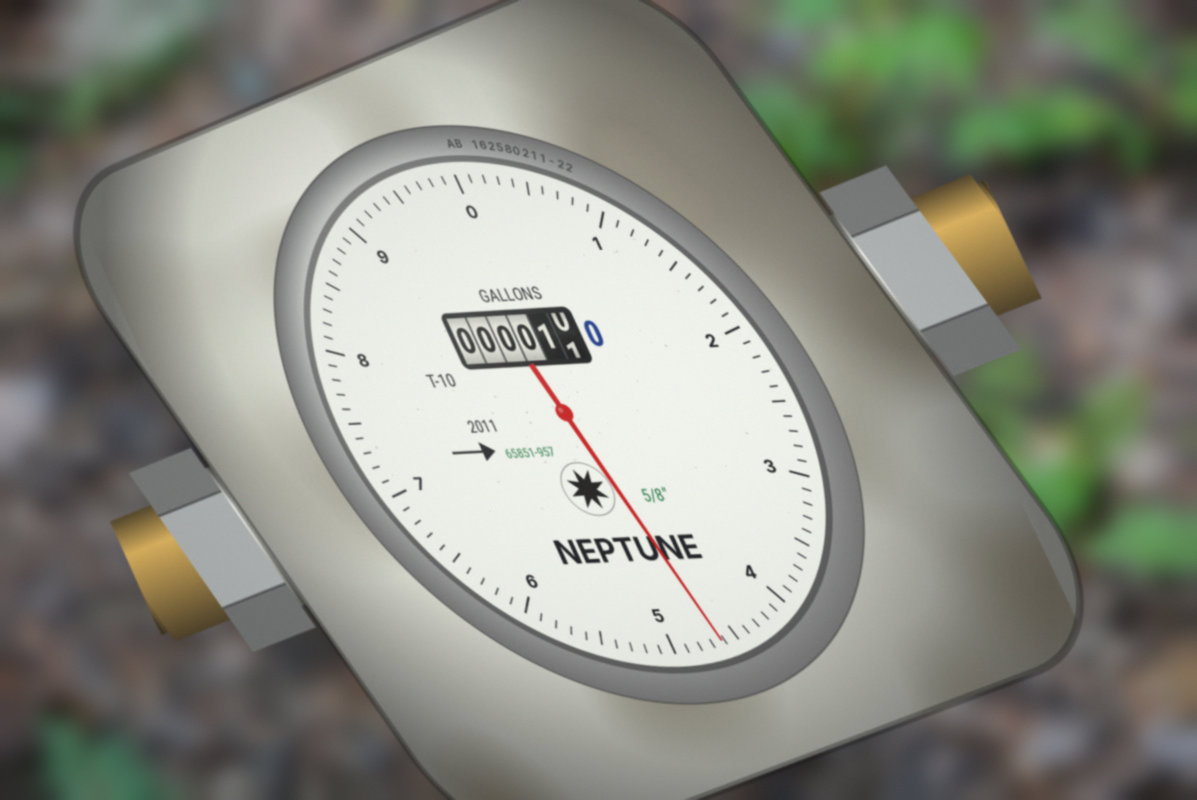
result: 104.6 gal
